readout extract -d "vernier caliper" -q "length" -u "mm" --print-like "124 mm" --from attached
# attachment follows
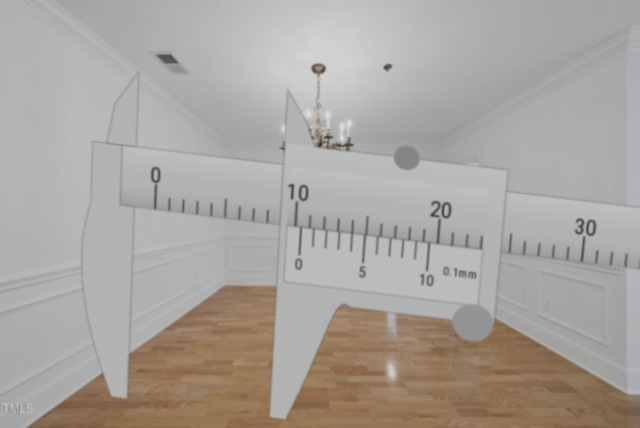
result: 10.4 mm
